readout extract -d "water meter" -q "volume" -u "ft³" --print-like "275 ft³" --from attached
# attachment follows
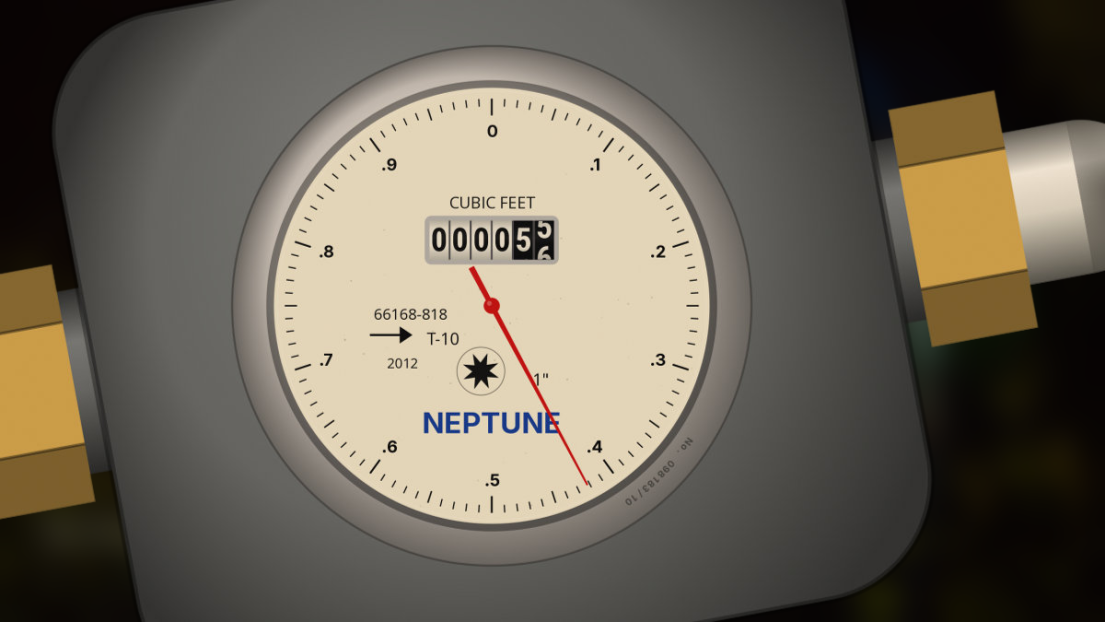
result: 55.42 ft³
